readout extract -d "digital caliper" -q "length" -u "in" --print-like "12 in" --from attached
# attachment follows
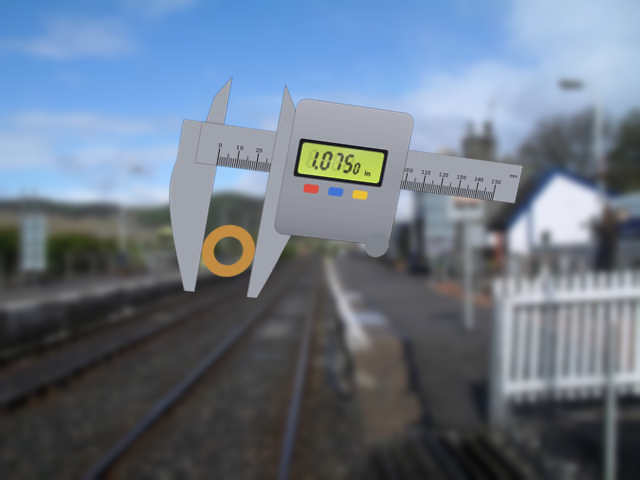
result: 1.0750 in
